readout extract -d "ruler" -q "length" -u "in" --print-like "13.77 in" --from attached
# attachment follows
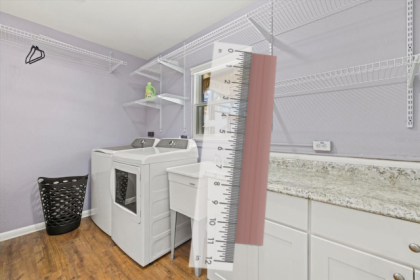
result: 11 in
